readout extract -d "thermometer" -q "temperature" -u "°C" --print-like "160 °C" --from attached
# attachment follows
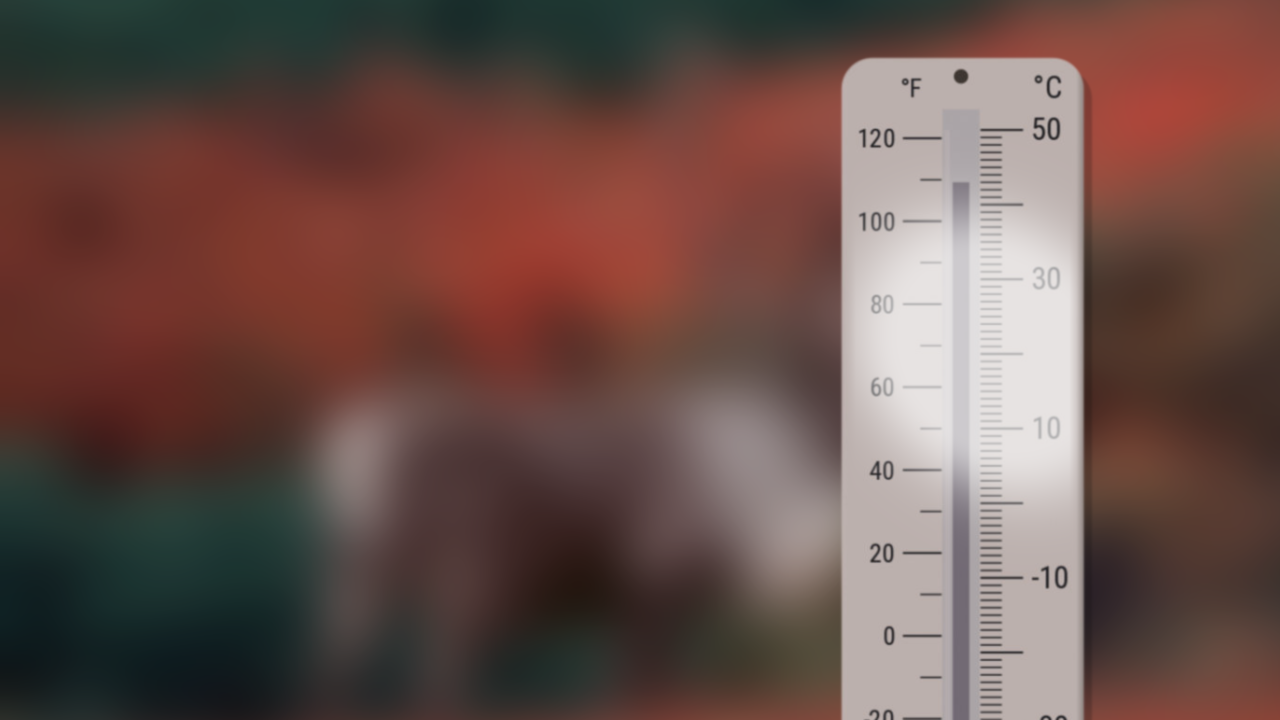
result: 43 °C
